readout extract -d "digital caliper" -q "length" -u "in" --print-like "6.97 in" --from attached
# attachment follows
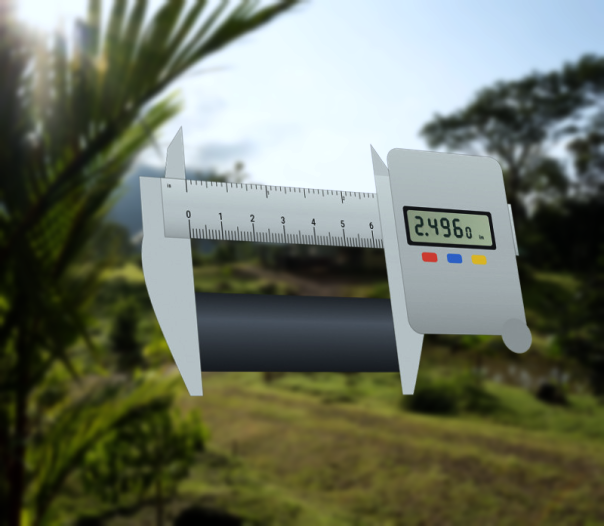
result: 2.4960 in
